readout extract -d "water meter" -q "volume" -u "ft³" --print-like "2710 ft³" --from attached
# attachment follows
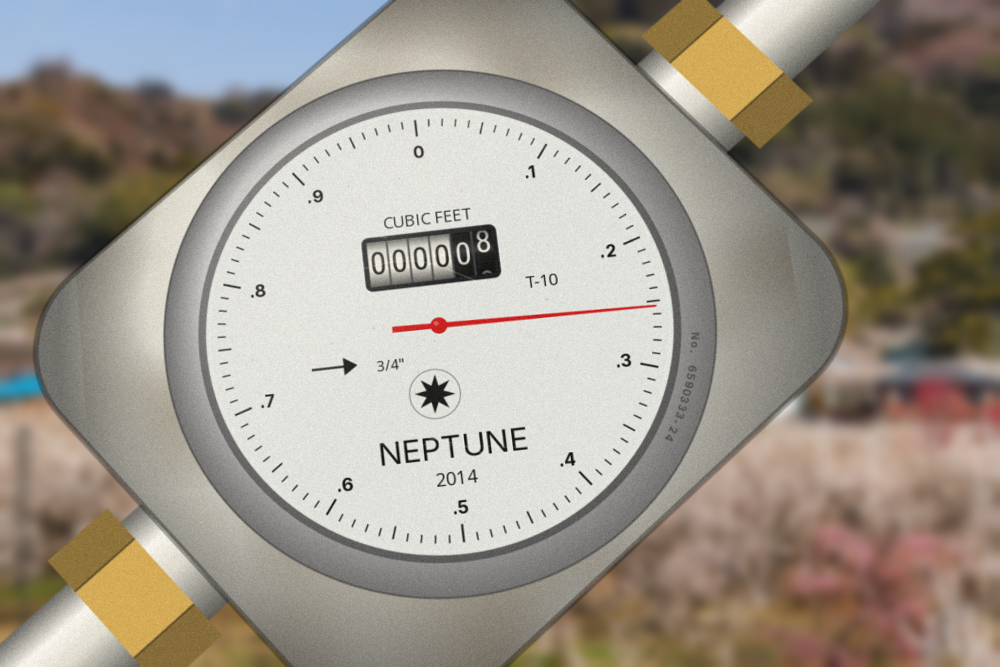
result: 8.25 ft³
